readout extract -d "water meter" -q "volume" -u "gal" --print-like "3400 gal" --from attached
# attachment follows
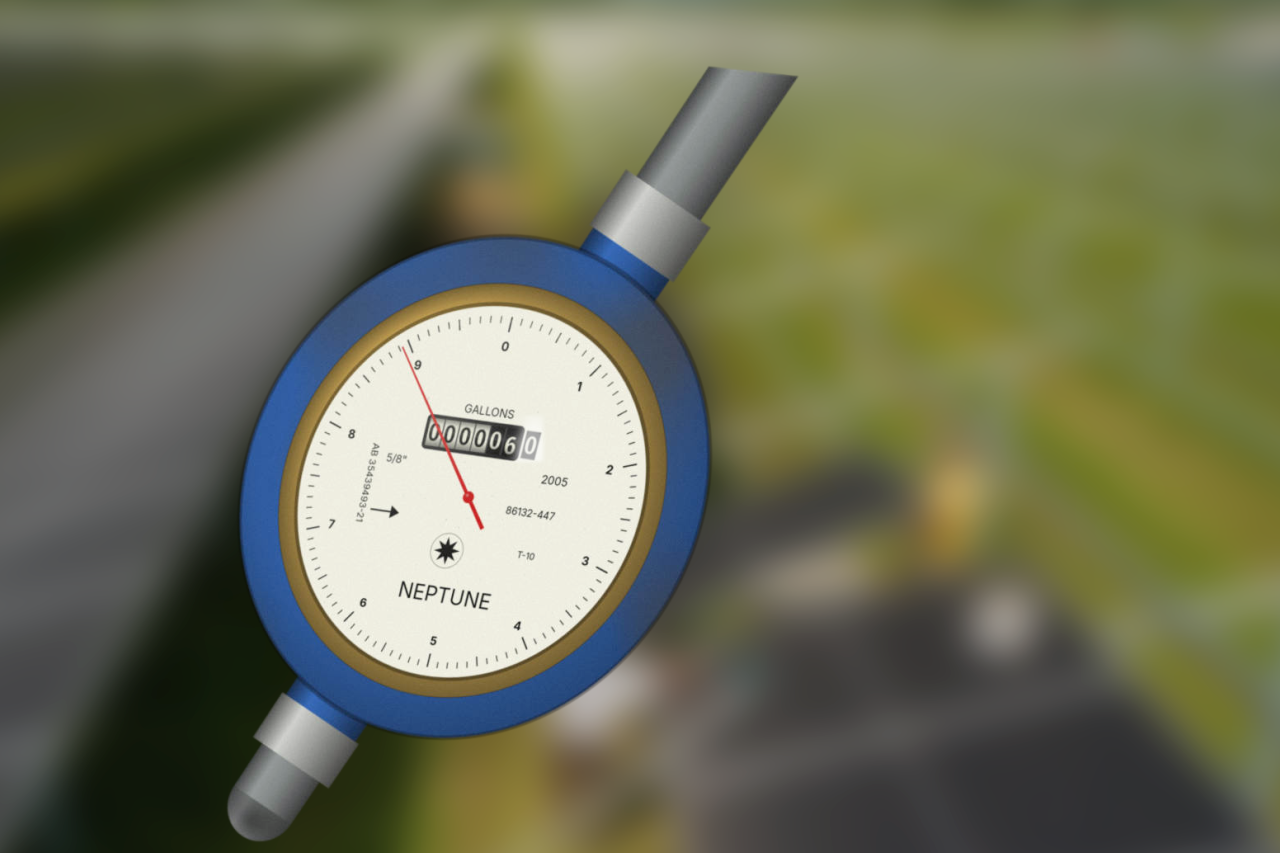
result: 58.9 gal
